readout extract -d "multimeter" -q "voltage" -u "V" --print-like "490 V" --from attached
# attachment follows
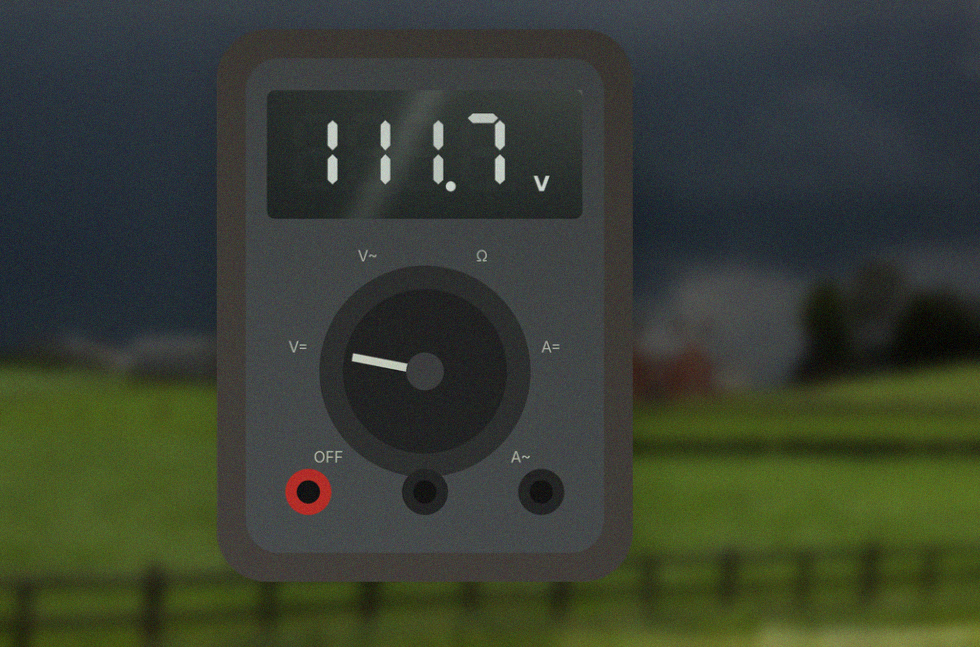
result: 111.7 V
